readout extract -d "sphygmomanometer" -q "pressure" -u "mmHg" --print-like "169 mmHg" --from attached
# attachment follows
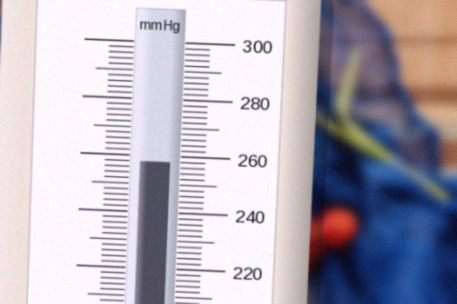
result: 258 mmHg
